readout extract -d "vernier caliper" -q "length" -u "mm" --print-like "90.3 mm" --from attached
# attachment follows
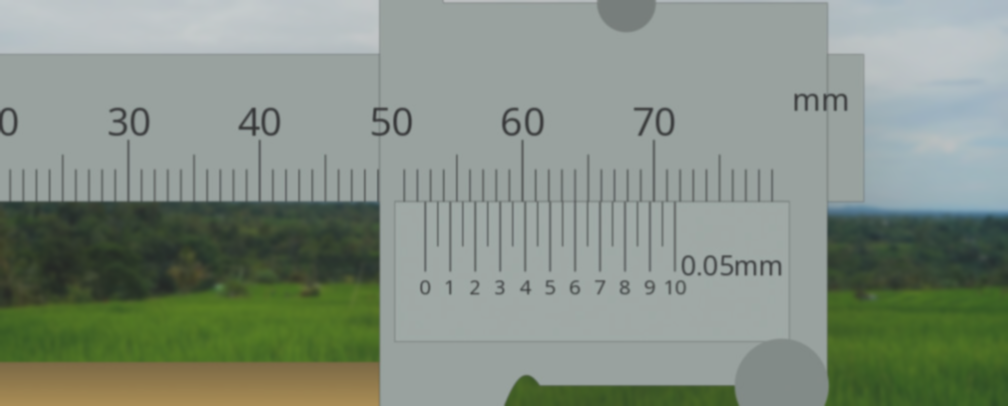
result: 52.6 mm
